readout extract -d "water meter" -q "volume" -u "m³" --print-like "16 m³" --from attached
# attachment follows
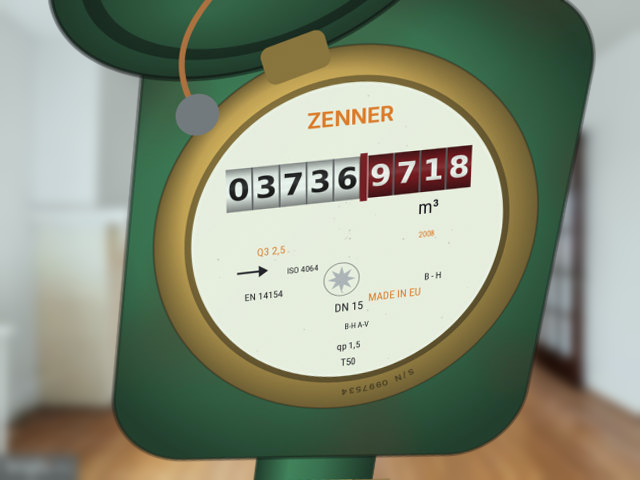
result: 3736.9718 m³
